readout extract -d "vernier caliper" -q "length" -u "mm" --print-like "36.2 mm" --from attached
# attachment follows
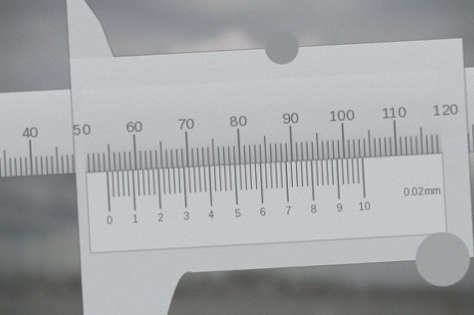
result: 54.5 mm
